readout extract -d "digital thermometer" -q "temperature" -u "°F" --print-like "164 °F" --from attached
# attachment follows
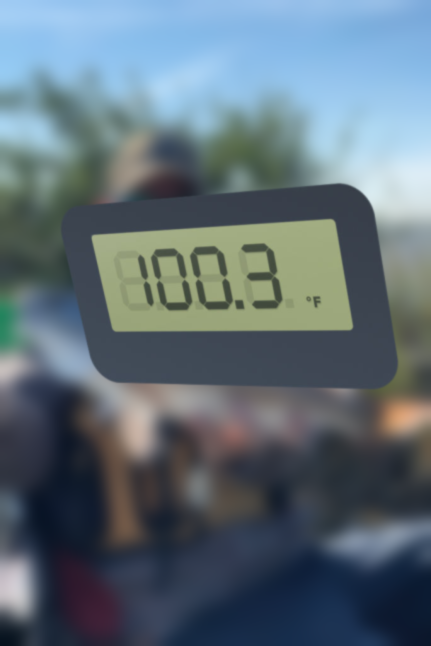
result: 100.3 °F
